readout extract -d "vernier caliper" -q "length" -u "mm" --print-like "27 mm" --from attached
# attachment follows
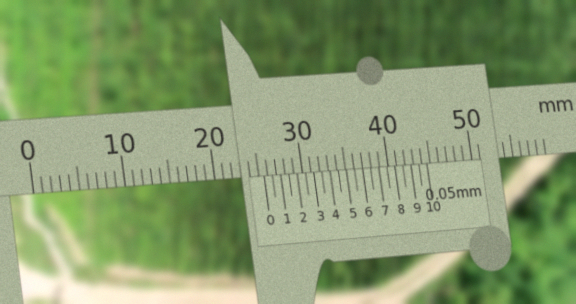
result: 25.6 mm
